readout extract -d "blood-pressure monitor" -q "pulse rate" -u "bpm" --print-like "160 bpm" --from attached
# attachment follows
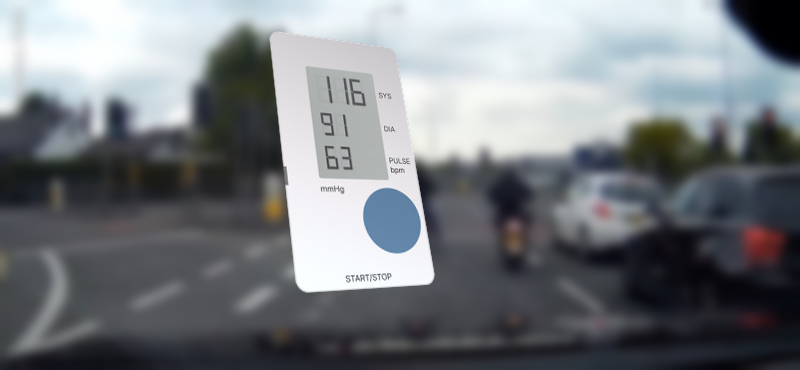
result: 63 bpm
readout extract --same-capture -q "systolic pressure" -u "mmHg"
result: 116 mmHg
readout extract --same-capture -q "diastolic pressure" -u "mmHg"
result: 91 mmHg
